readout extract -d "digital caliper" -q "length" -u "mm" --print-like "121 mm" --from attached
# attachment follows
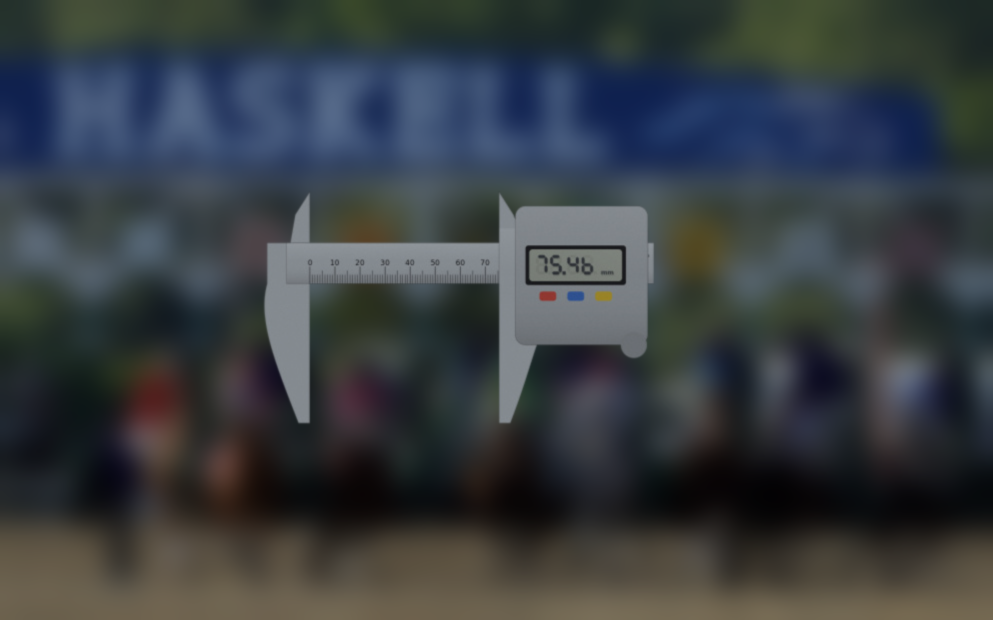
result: 75.46 mm
